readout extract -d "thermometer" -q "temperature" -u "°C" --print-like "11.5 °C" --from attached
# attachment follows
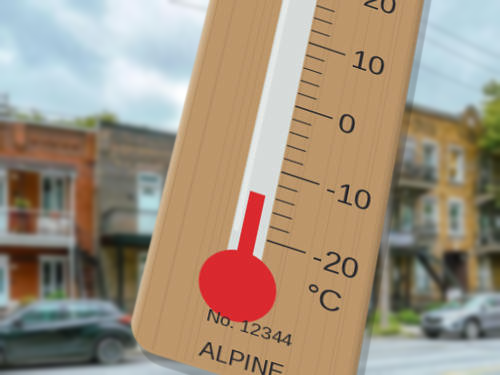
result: -14 °C
